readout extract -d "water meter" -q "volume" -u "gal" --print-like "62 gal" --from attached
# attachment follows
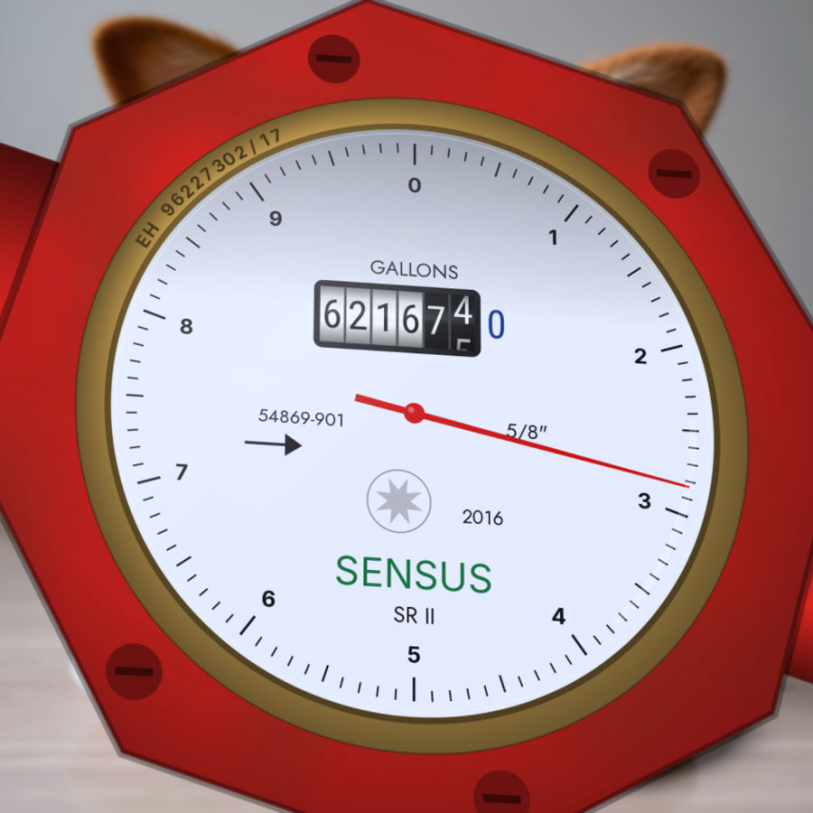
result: 6216742.8 gal
